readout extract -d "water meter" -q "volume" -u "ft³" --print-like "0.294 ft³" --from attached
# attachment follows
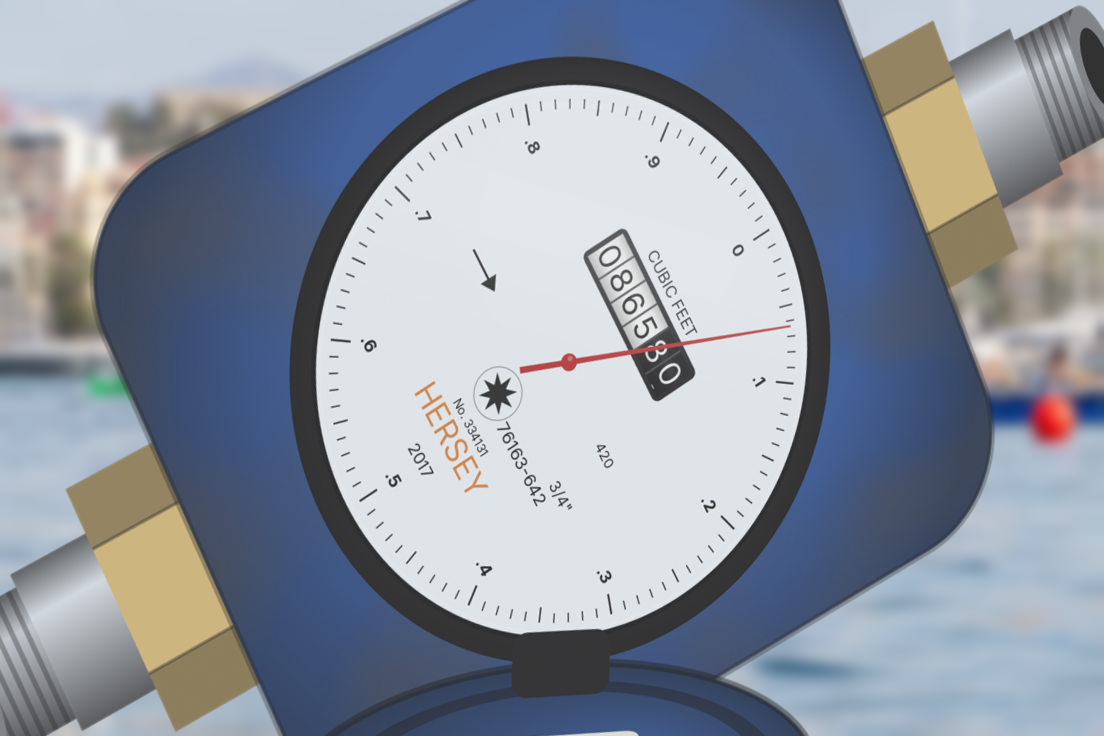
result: 86580.06 ft³
